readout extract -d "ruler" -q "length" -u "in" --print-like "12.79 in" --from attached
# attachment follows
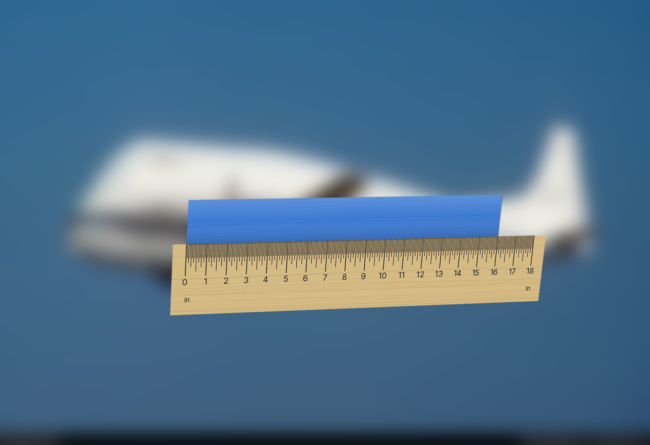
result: 16 in
